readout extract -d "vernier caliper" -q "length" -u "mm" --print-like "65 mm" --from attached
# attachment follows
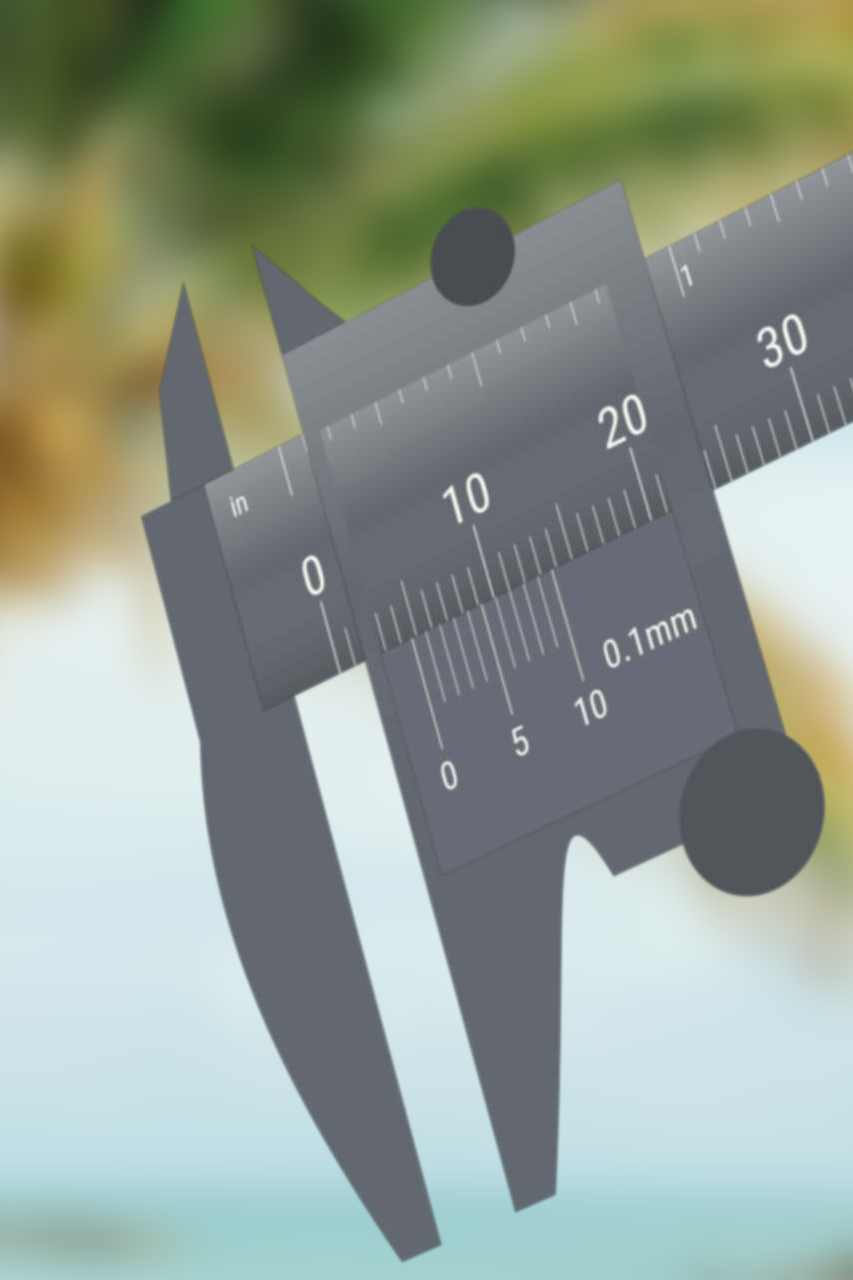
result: 4.7 mm
